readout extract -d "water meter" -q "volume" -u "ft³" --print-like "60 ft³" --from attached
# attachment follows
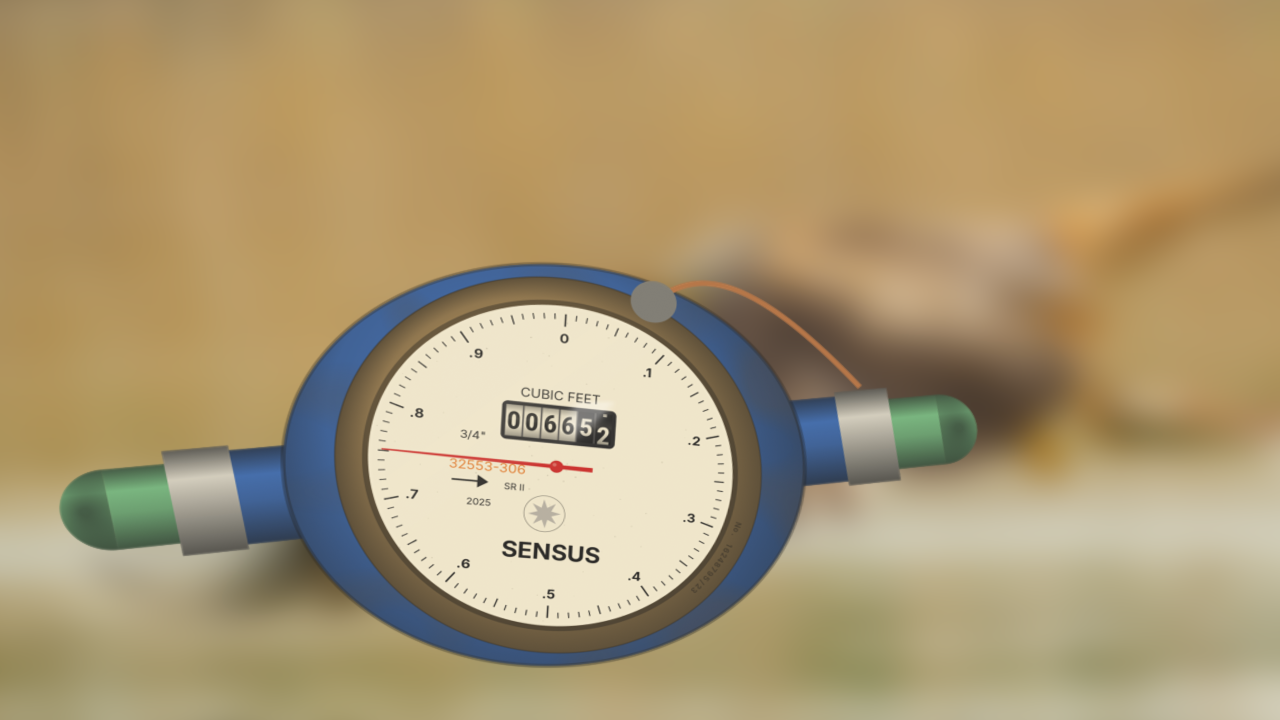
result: 6651.75 ft³
